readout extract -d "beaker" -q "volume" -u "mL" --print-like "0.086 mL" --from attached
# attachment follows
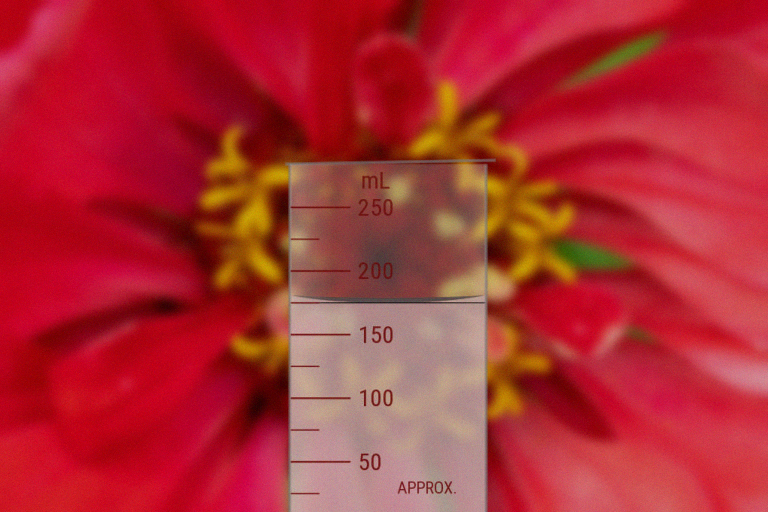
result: 175 mL
